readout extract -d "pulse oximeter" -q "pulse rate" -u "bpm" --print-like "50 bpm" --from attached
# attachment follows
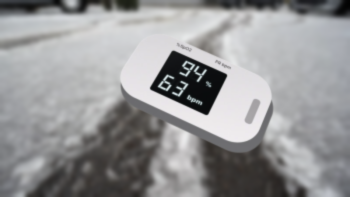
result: 63 bpm
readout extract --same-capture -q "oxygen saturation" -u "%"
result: 94 %
